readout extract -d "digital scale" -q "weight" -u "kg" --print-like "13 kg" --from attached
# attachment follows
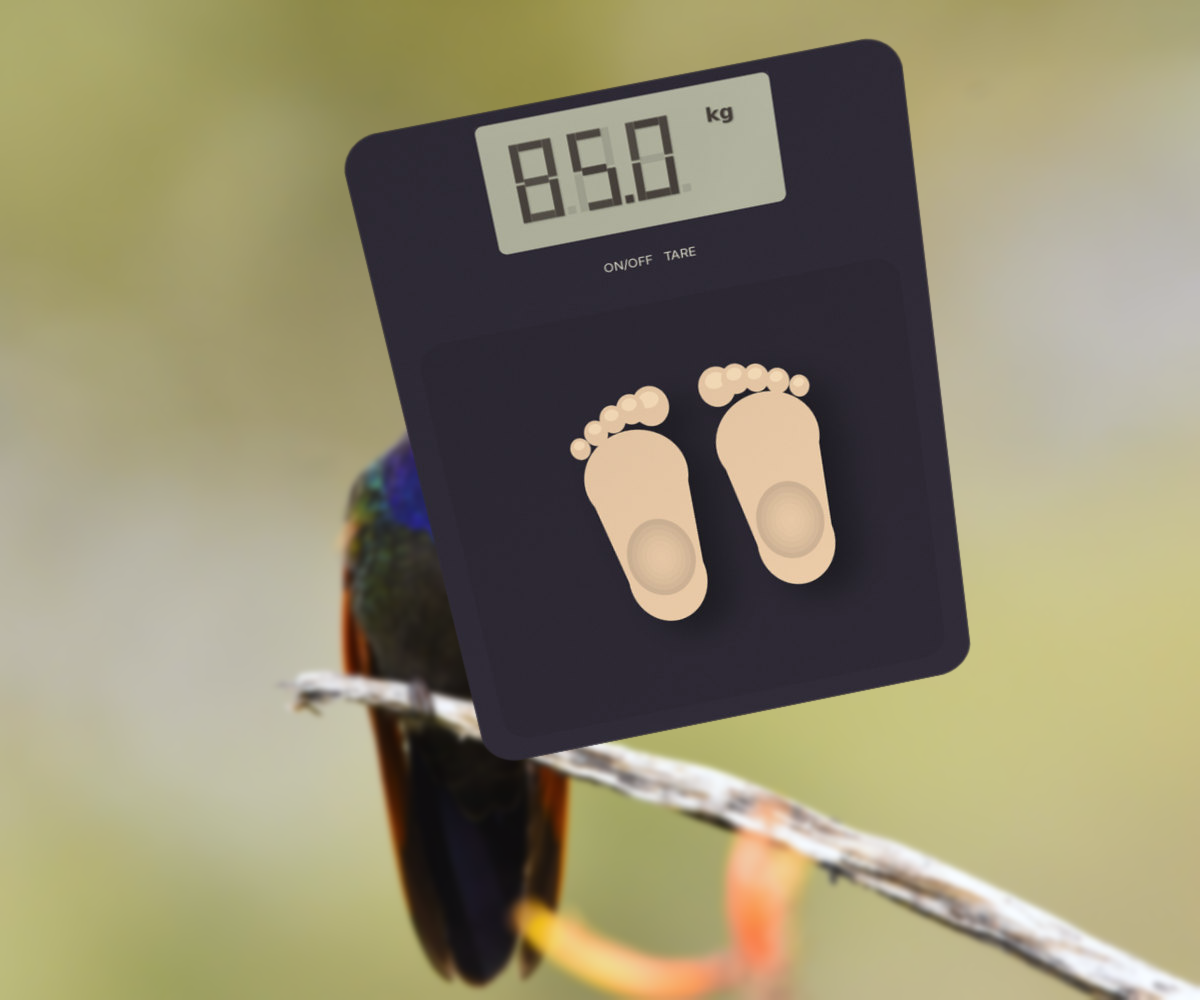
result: 85.0 kg
